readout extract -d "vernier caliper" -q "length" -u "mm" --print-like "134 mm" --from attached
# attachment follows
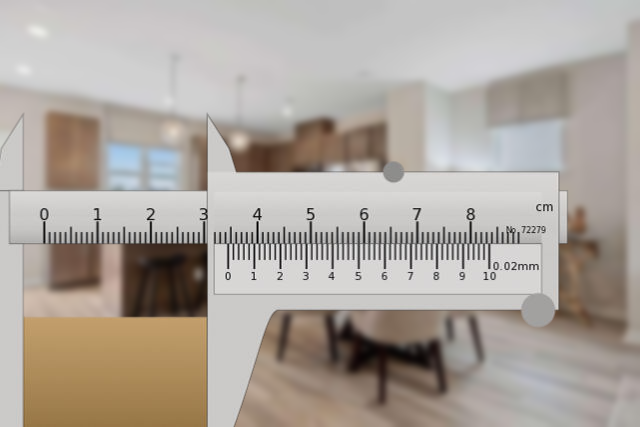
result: 34.5 mm
